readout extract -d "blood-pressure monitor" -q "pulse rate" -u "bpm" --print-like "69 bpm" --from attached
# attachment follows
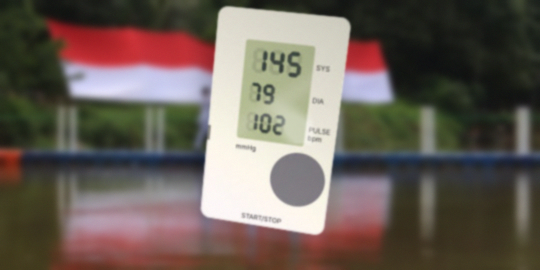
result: 102 bpm
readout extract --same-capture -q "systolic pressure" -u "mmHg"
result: 145 mmHg
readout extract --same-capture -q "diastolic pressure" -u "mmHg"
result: 79 mmHg
